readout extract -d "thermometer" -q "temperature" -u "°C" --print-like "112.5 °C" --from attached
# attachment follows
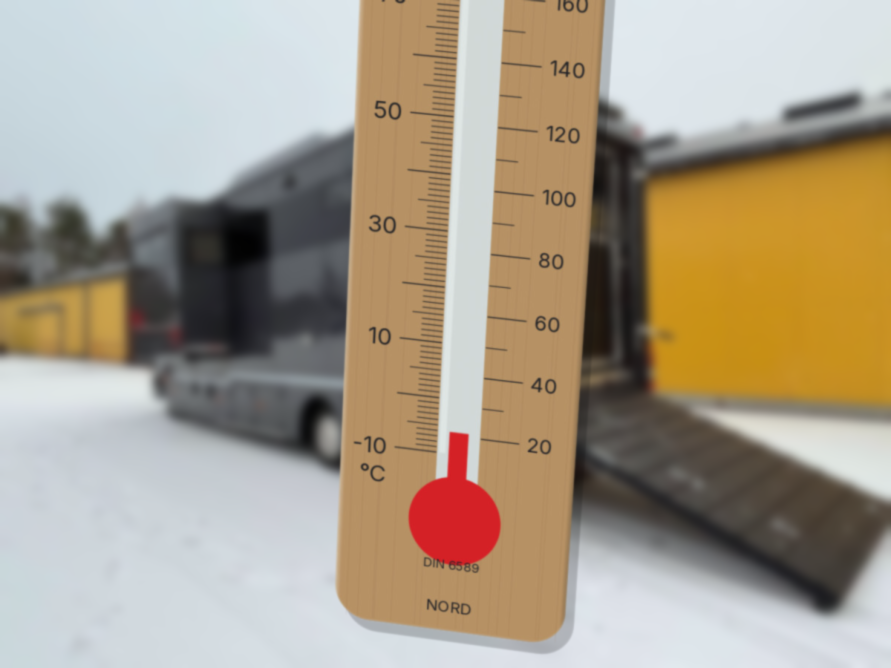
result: -6 °C
